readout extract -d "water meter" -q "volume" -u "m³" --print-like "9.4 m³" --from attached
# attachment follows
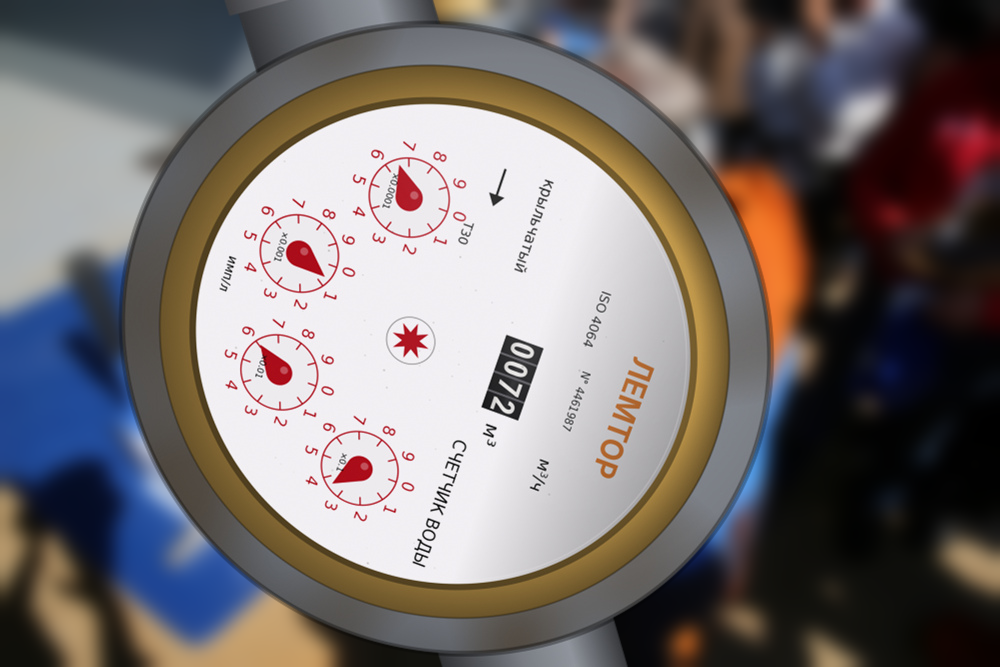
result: 72.3606 m³
